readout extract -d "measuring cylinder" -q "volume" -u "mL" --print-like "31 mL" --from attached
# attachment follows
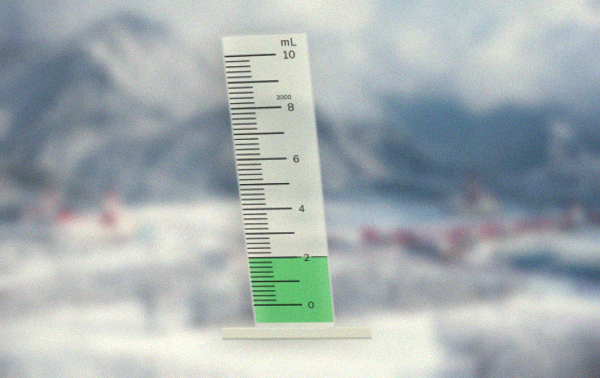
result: 2 mL
